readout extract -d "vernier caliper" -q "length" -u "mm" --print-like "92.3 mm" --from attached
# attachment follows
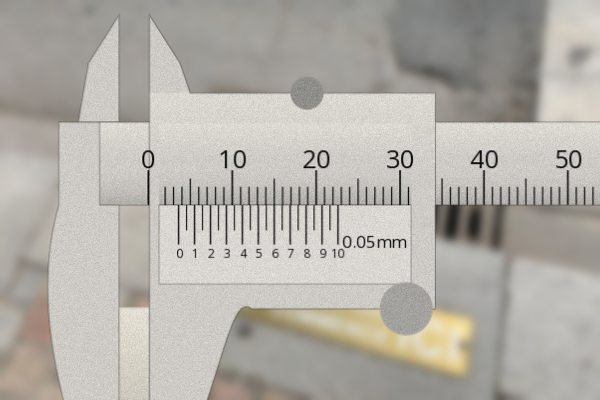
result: 3.6 mm
